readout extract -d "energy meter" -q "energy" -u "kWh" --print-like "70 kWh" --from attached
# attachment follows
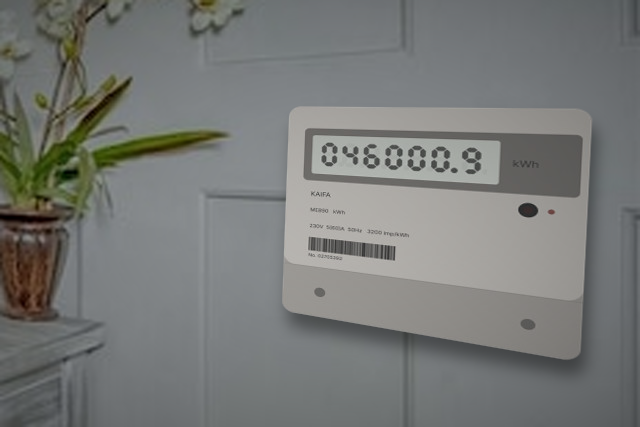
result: 46000.9 kWh
